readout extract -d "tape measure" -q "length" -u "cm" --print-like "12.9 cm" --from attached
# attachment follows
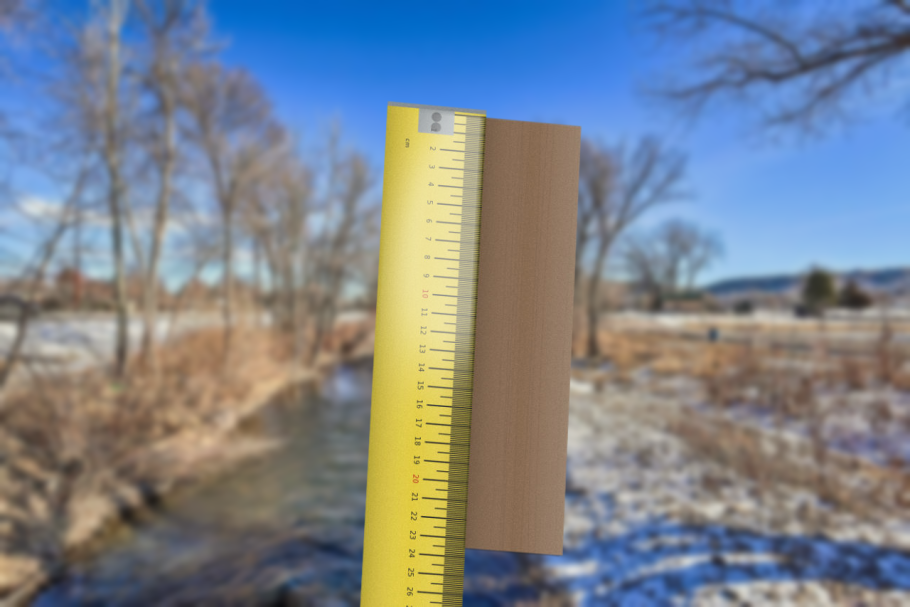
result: 23.5 cm
